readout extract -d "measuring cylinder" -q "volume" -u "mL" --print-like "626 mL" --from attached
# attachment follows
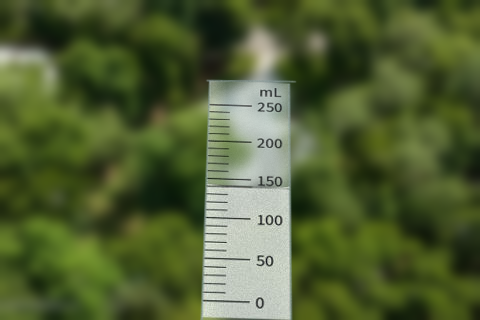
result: 140 mL
